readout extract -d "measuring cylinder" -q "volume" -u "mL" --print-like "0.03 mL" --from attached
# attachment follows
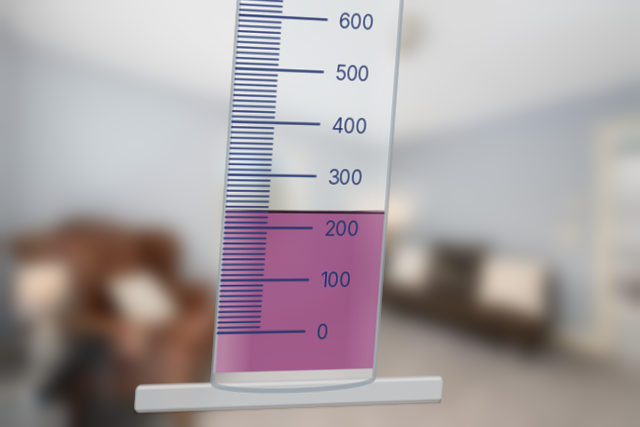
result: 230 mL
